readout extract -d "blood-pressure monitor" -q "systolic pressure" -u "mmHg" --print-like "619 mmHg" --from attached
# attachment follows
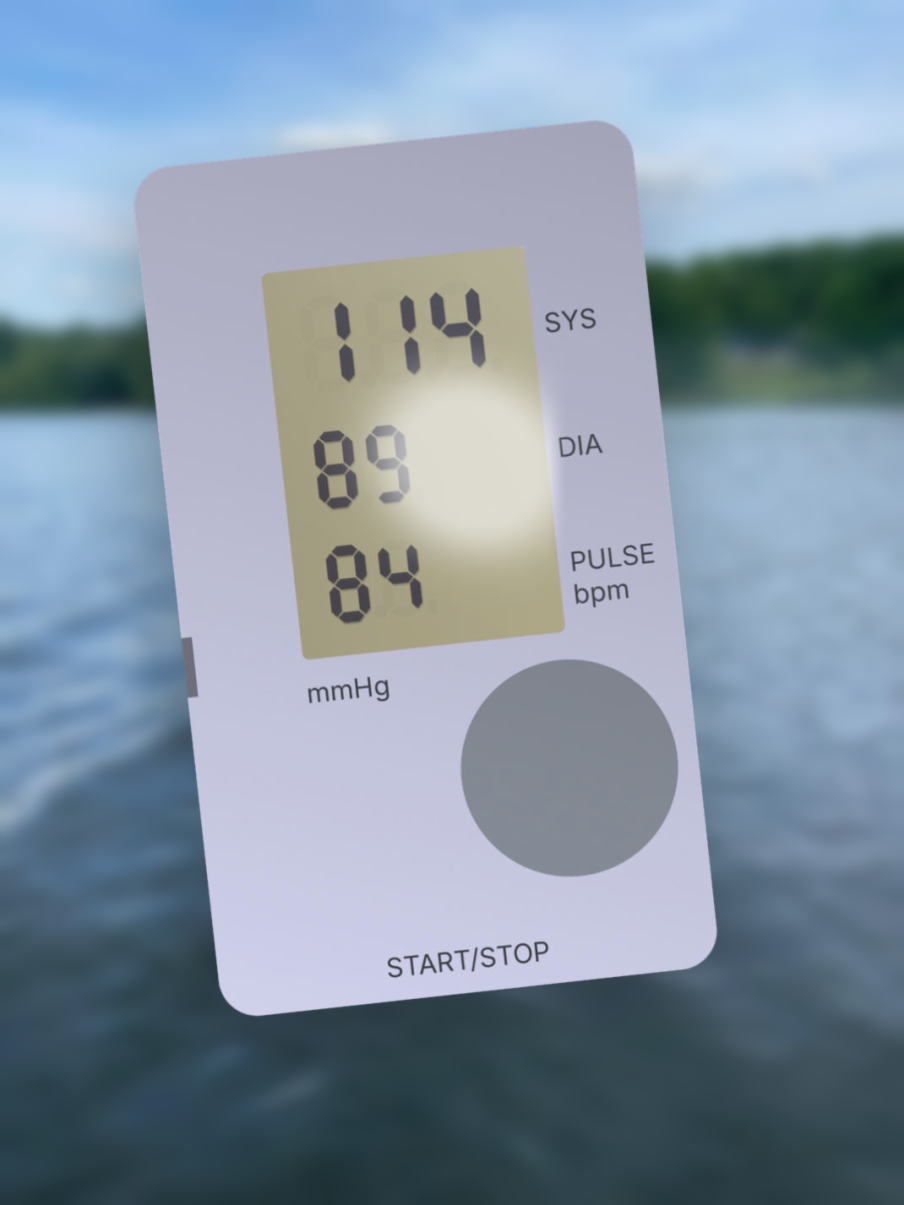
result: 114 mmHg
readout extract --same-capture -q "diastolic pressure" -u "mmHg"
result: 89 mmHg
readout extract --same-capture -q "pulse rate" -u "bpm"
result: 84 bpm
